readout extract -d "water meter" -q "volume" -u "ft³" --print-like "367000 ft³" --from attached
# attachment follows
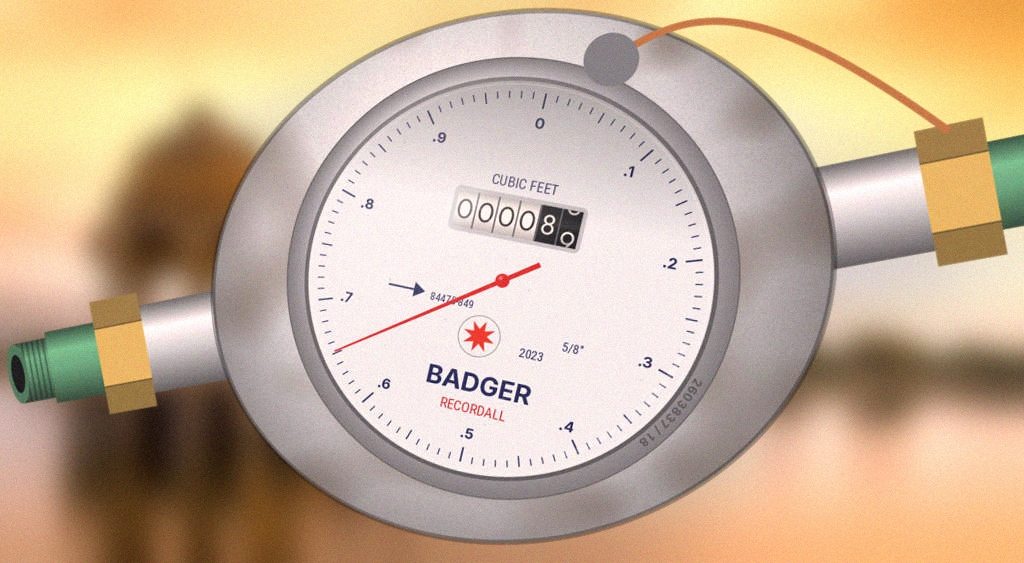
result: 88.65 ft³
